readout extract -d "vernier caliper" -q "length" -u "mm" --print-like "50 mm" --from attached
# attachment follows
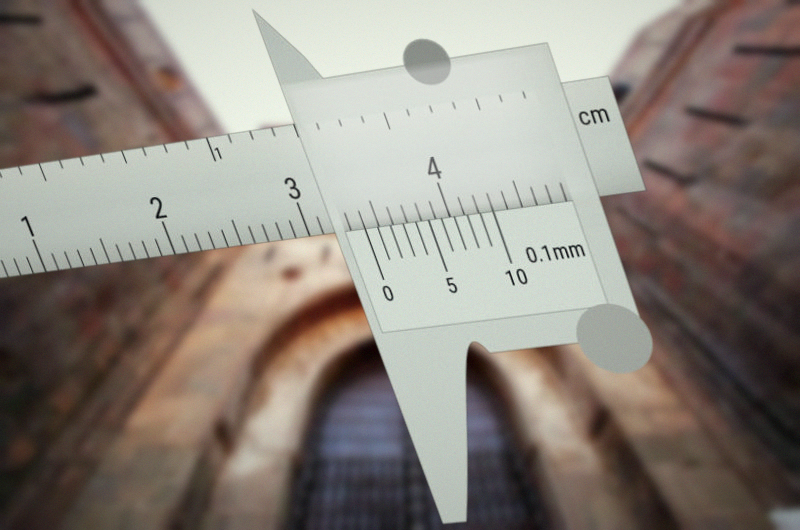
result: 34.0 mm
